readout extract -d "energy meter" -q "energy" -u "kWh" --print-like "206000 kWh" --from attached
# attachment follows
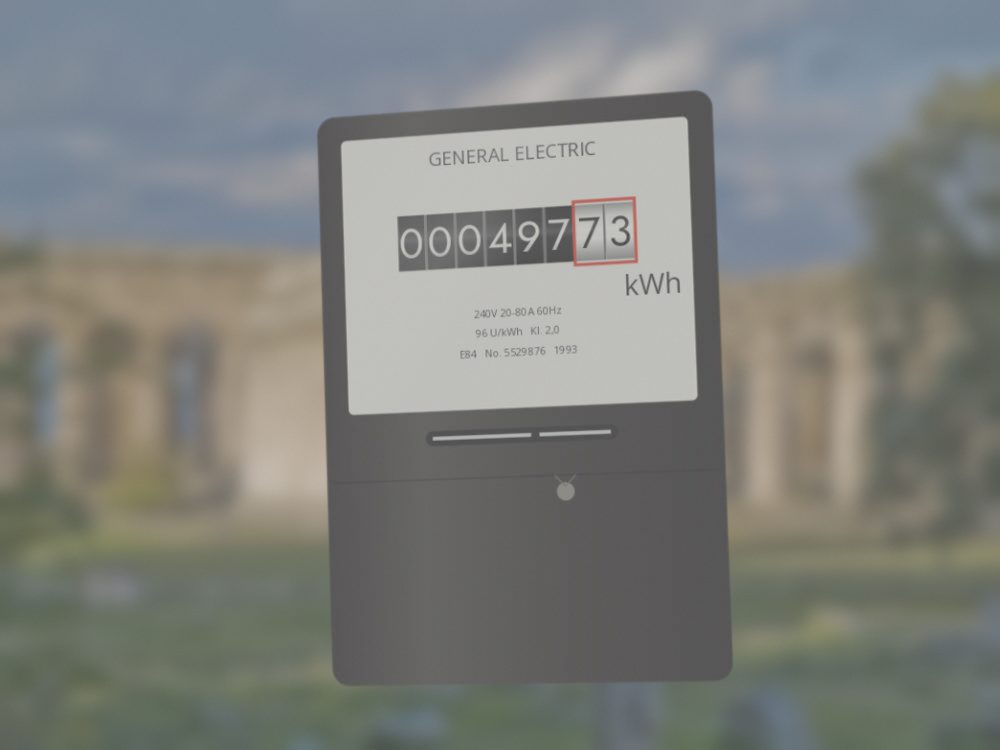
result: 497.73 kWh
